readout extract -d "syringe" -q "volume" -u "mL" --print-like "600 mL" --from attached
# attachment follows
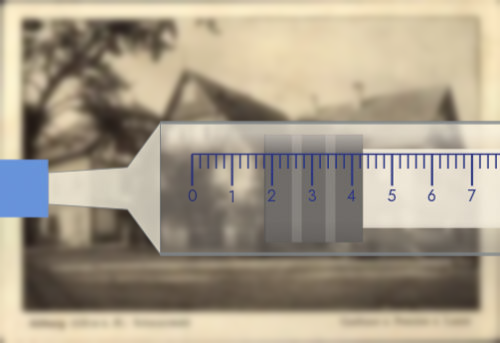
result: 1.8 mL
